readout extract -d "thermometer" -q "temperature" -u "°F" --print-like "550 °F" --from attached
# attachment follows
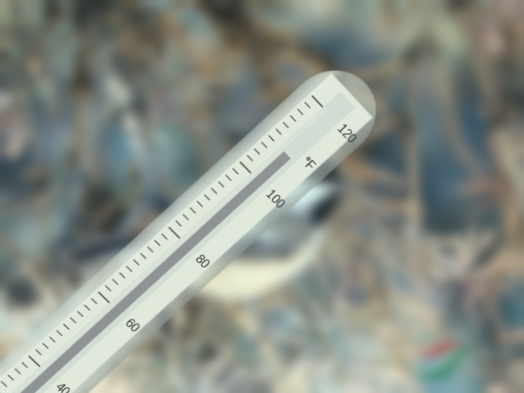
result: 108 °F
